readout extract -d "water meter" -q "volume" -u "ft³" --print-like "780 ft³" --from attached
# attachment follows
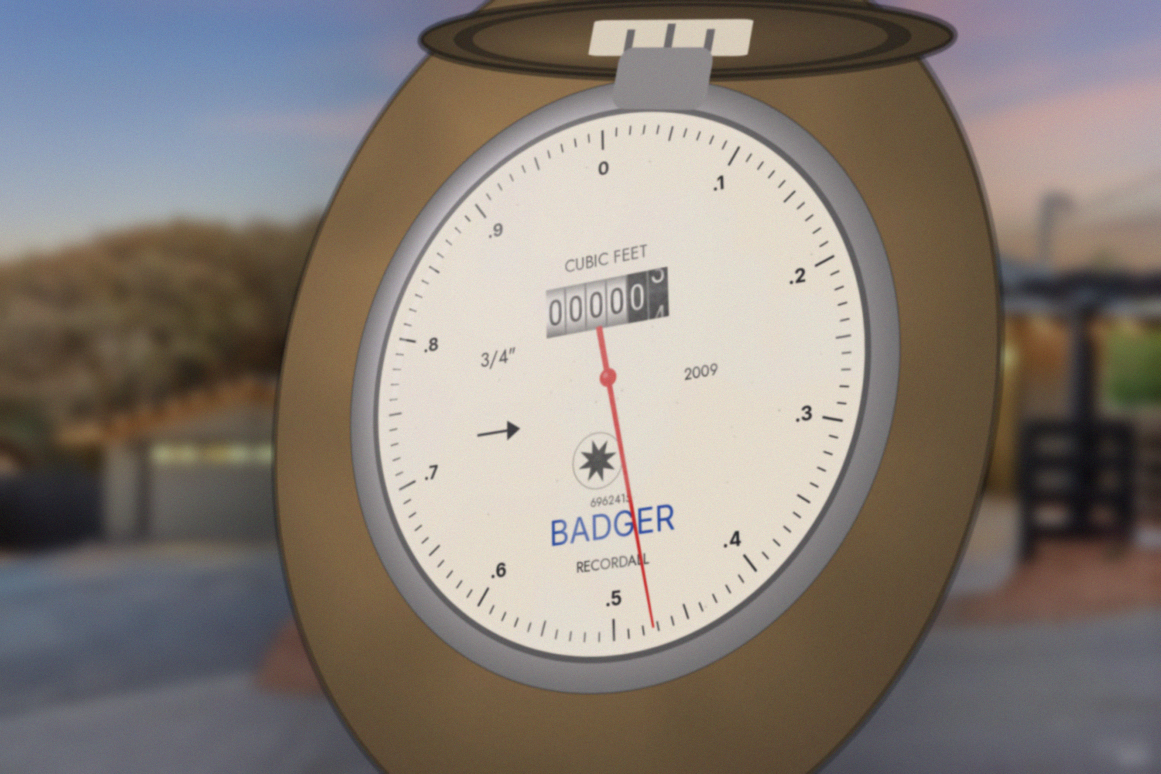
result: 3.47 ft³
